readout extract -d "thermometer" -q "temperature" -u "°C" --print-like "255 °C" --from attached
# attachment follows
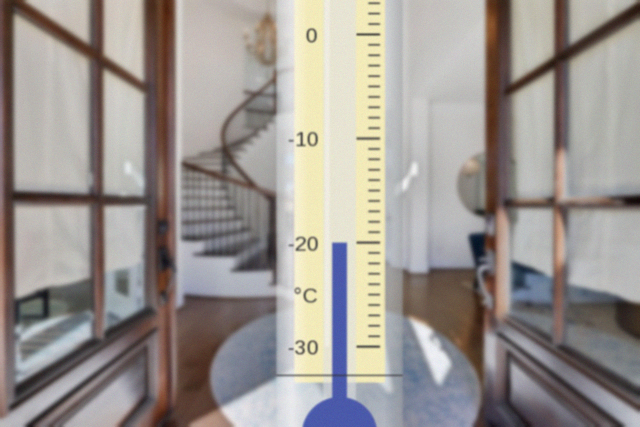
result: -20 °C
